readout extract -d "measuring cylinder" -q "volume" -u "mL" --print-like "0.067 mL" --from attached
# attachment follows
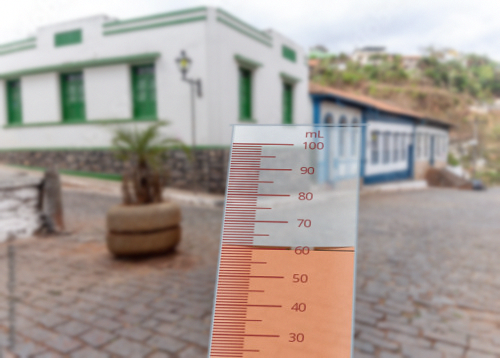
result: 60 mL
